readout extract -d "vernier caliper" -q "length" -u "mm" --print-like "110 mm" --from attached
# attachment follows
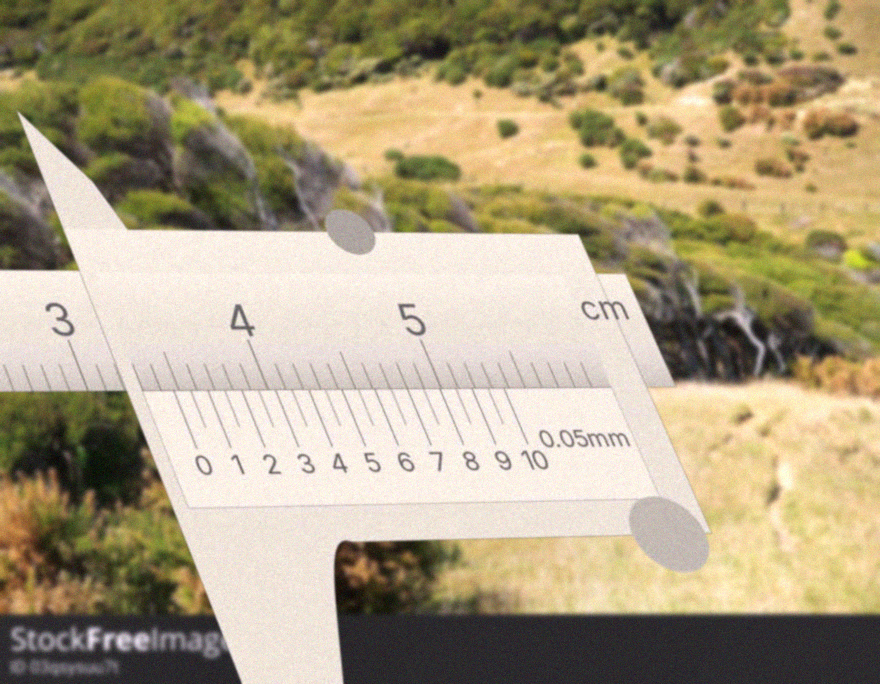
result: 34.7 mm
